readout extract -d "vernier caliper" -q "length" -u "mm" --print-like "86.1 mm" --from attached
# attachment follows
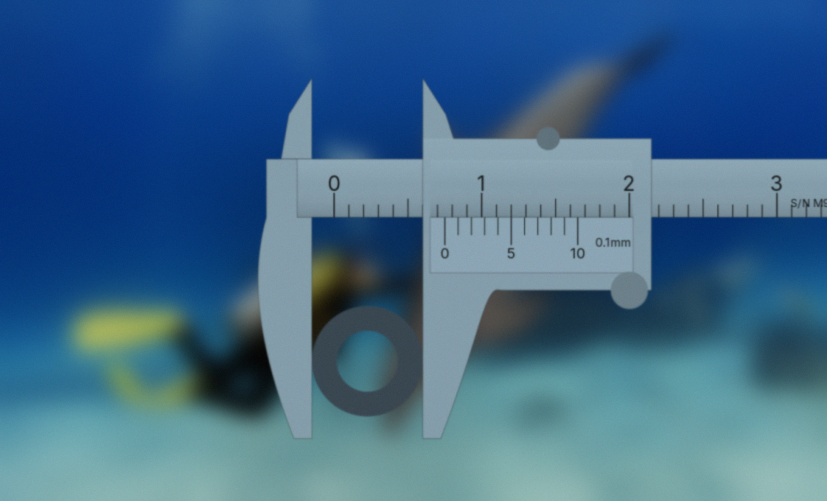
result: 7.5 mm
